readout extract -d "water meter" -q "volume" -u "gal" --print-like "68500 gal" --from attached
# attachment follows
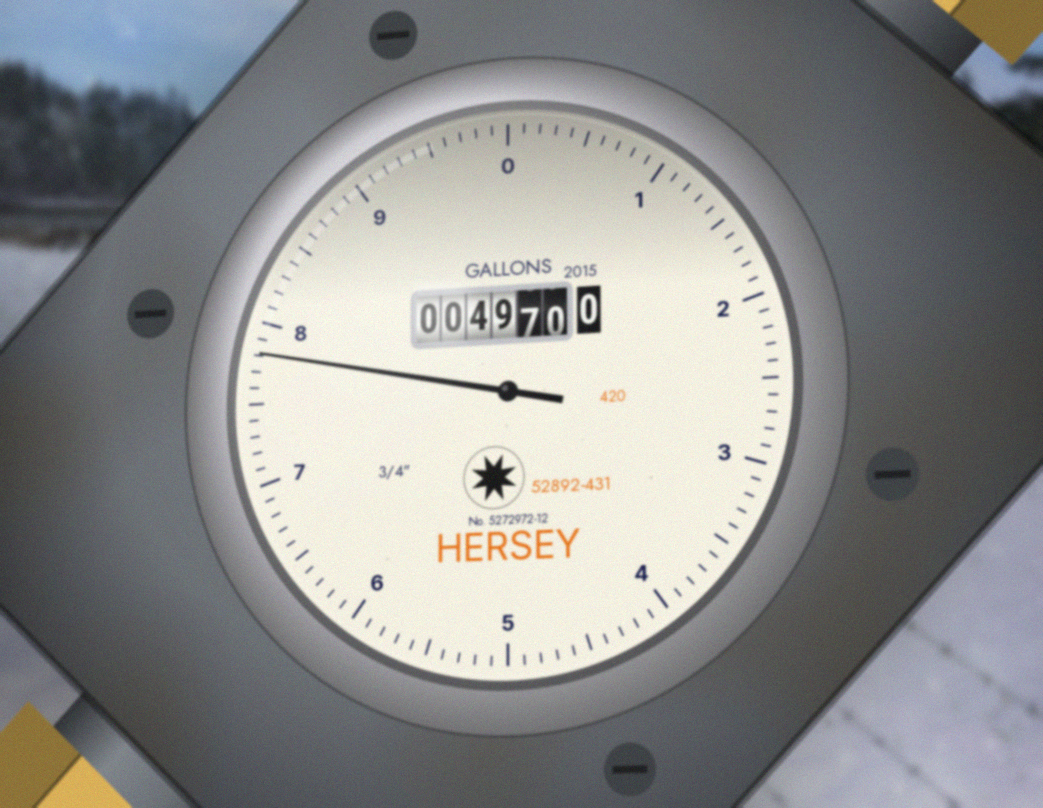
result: 49697.8 gal
